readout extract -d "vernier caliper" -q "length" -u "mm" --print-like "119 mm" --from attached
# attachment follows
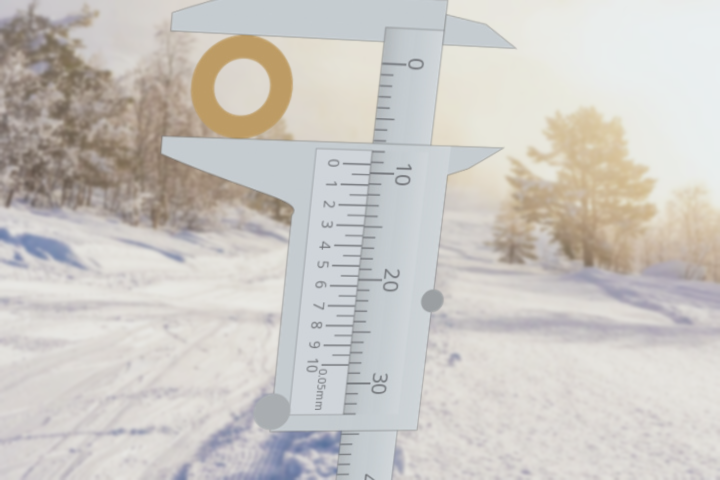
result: 9.2 mm
